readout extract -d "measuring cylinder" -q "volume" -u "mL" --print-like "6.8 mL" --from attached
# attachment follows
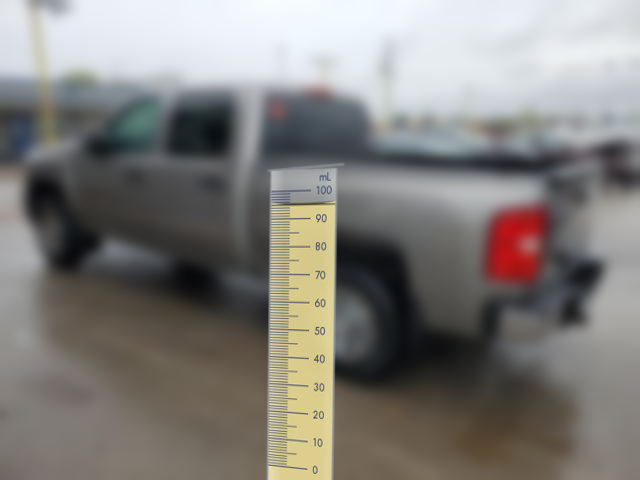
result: 95 mL
